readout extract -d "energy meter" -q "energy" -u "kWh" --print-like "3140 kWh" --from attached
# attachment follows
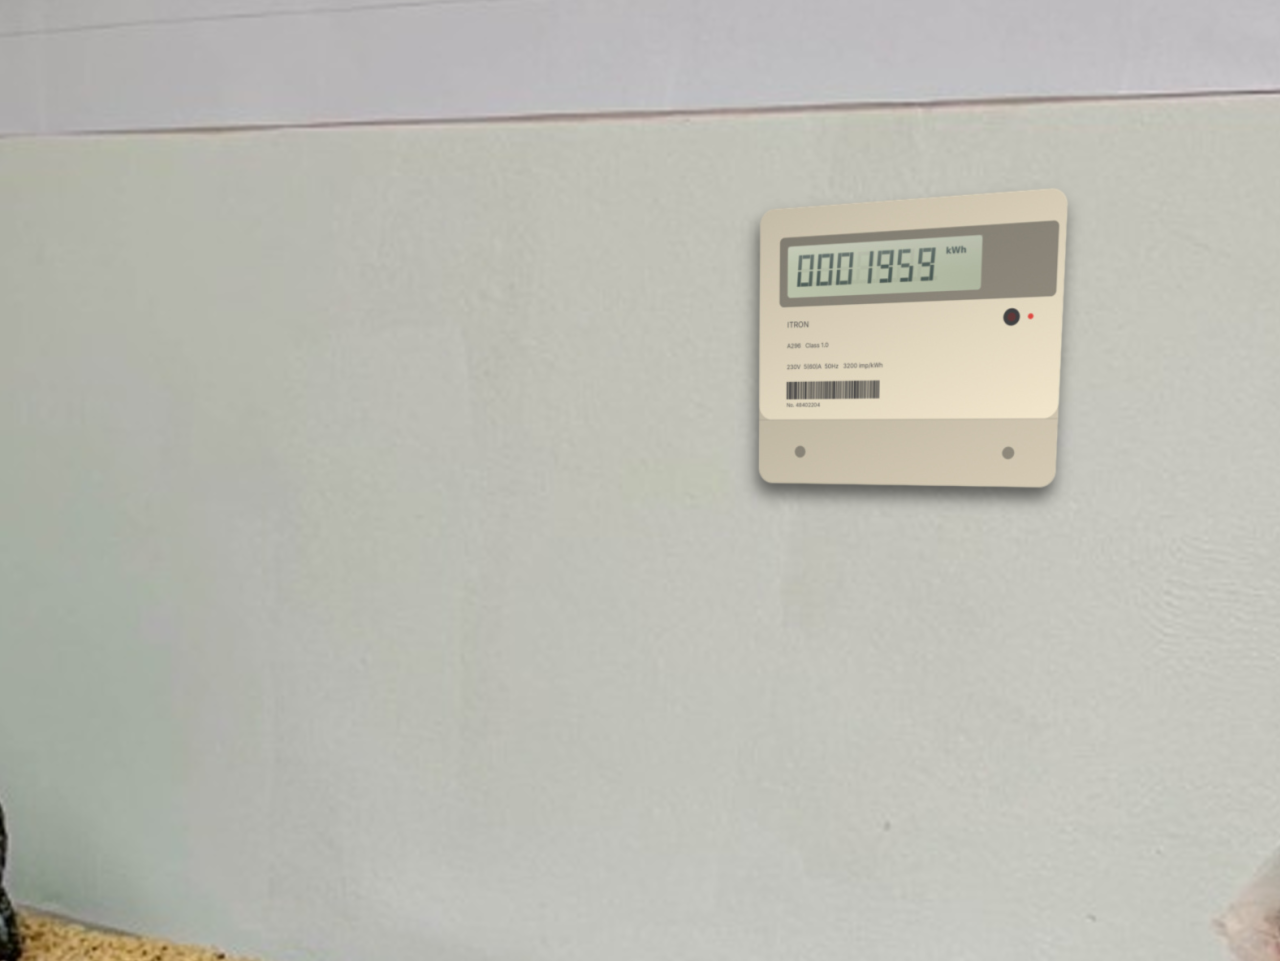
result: 1959 kWh
